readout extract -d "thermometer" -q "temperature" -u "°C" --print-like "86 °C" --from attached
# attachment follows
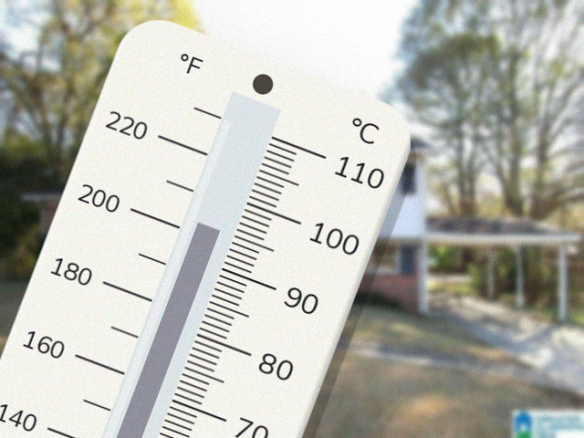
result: 95 °C
